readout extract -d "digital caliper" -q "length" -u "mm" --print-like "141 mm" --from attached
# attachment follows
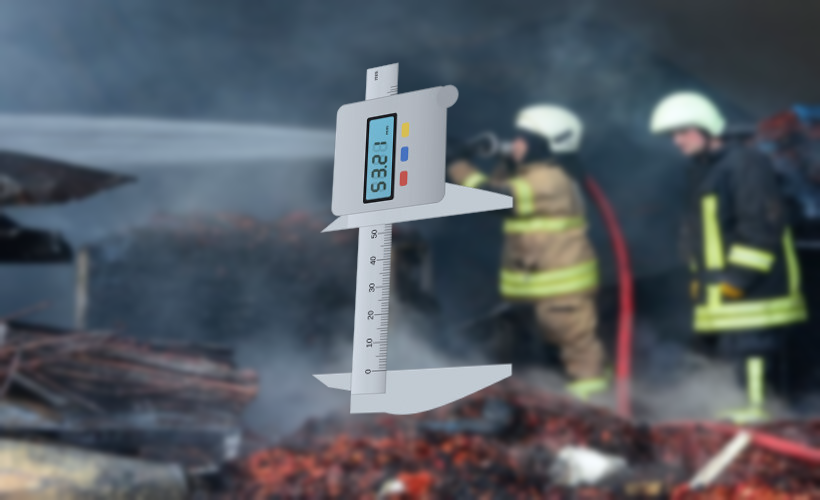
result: 53.21 mm
